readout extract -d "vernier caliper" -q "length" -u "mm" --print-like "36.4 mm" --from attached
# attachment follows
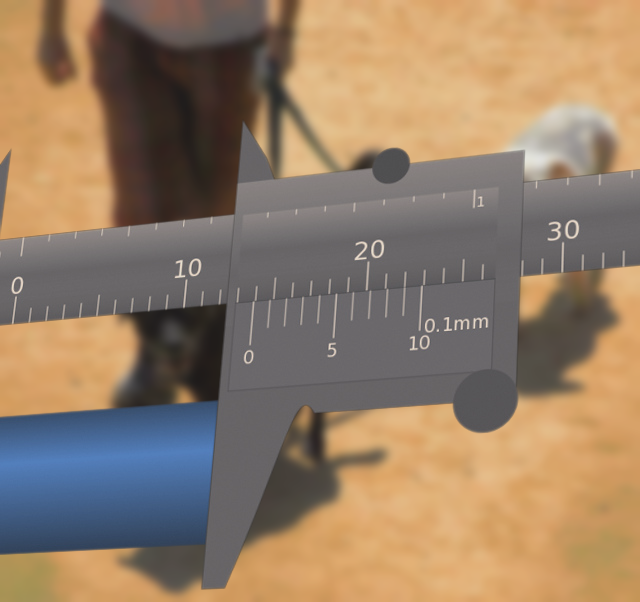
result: 13.9 mm
